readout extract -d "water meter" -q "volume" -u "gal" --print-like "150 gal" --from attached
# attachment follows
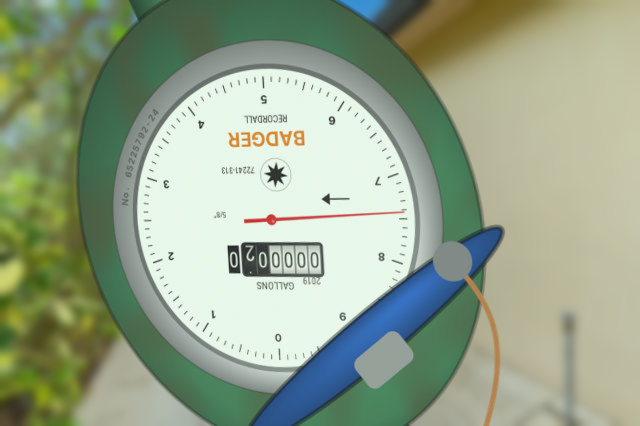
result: 17.4 gal
